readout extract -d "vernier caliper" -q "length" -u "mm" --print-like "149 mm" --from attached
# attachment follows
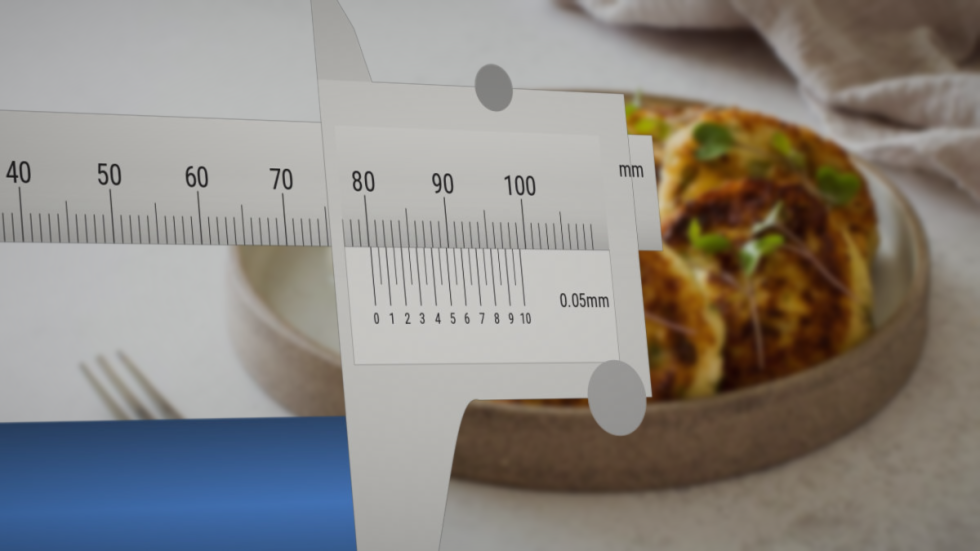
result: 80.2 mm
